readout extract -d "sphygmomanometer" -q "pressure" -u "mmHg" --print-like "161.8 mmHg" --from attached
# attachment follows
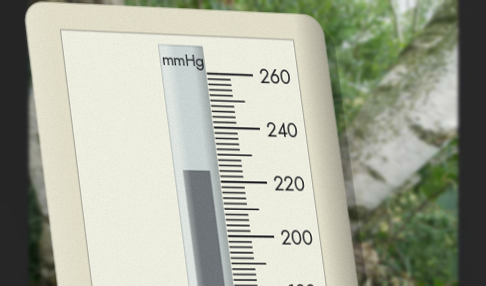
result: 224 mmHg
